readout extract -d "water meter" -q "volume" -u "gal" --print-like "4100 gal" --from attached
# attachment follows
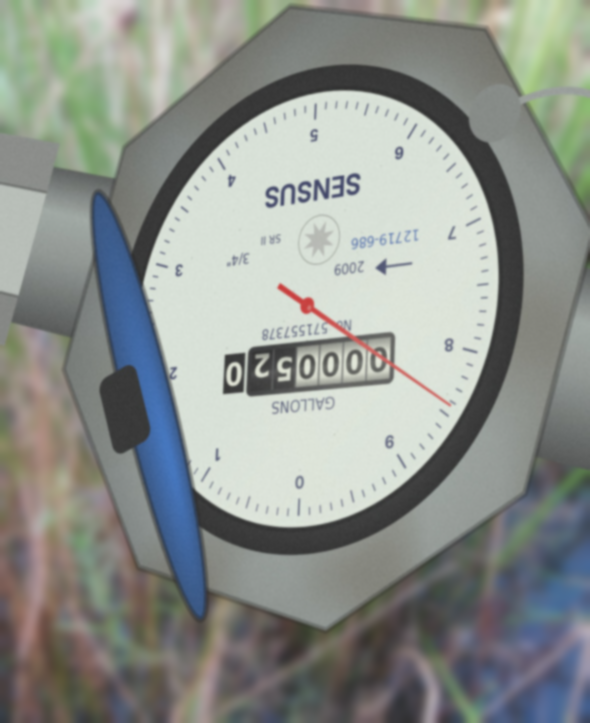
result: 518.4 gal
